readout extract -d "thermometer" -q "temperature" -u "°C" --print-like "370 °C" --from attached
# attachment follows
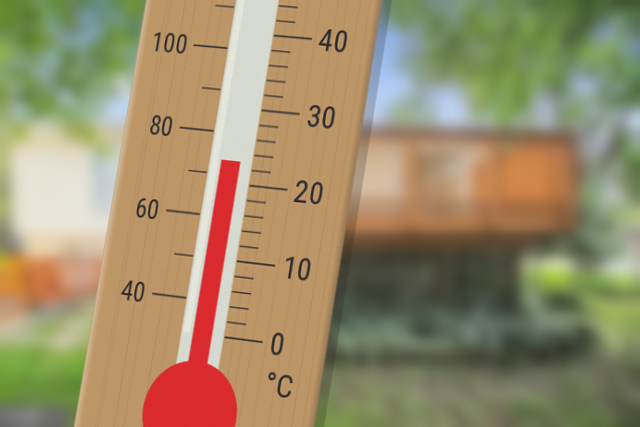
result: 23 °C
